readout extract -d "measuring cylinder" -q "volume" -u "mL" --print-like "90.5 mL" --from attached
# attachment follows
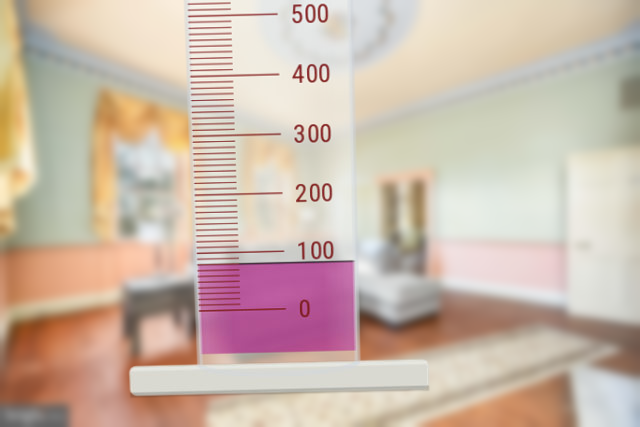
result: 80 mL
